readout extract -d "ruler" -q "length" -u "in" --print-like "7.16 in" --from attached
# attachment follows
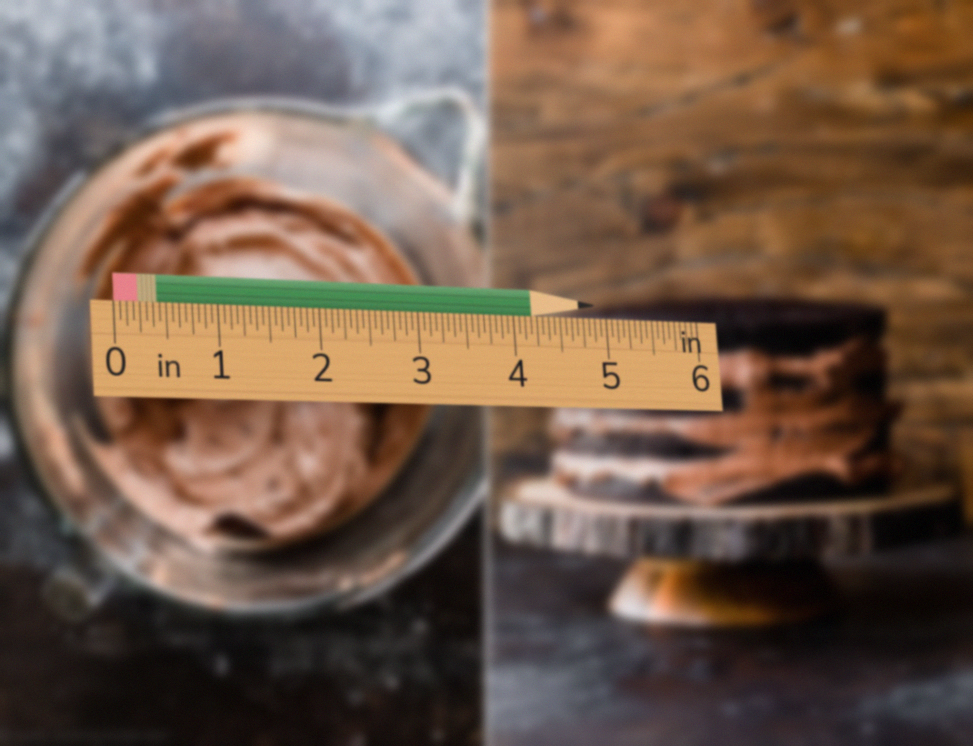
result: 4.875 in
